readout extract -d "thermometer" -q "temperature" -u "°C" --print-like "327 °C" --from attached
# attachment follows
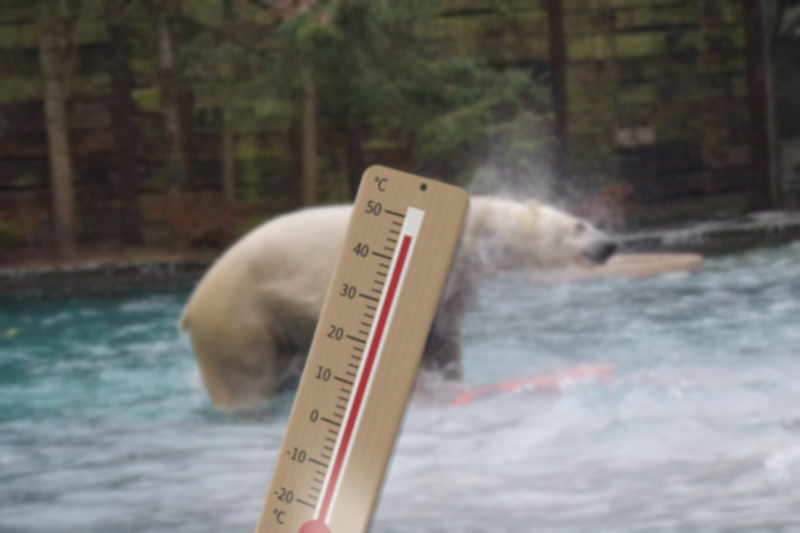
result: 46 °C
